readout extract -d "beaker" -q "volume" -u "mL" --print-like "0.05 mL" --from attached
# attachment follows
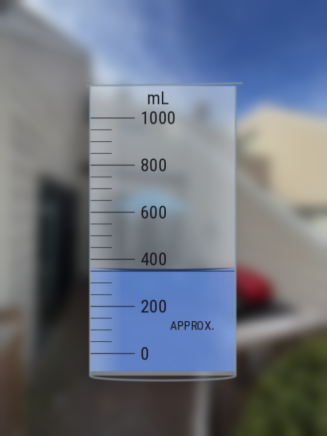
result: 350 mL
